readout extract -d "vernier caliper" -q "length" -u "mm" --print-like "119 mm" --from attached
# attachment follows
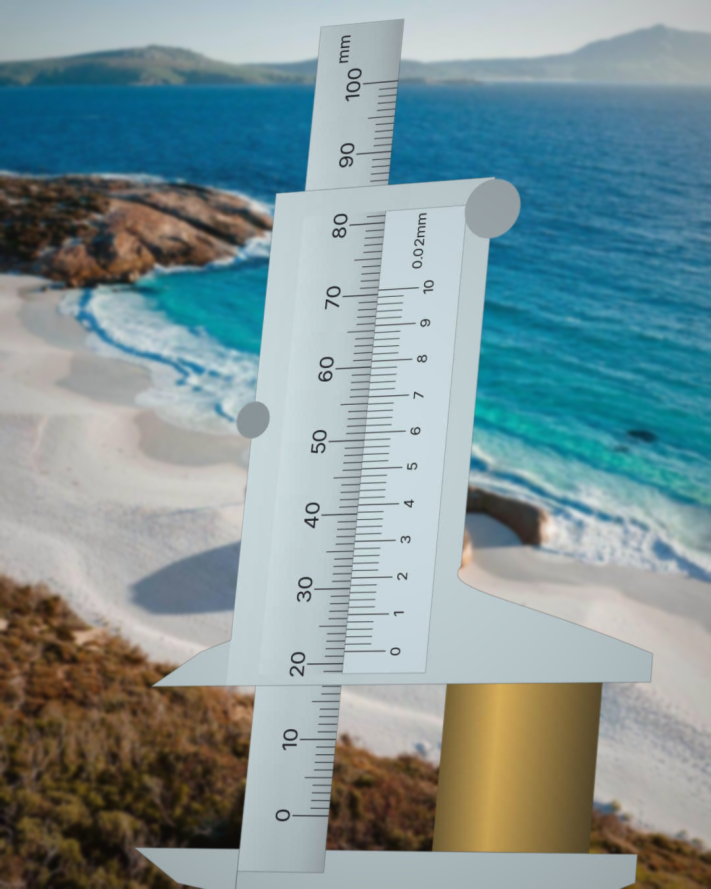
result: 21.6 mm
